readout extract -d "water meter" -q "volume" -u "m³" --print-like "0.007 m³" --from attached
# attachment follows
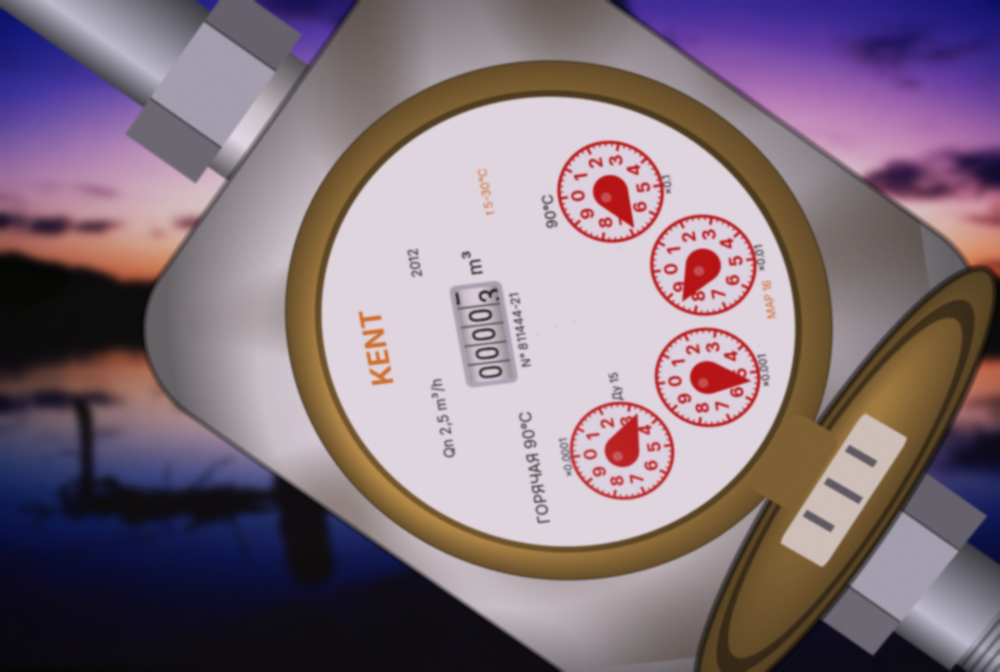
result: 2.6853 m³
